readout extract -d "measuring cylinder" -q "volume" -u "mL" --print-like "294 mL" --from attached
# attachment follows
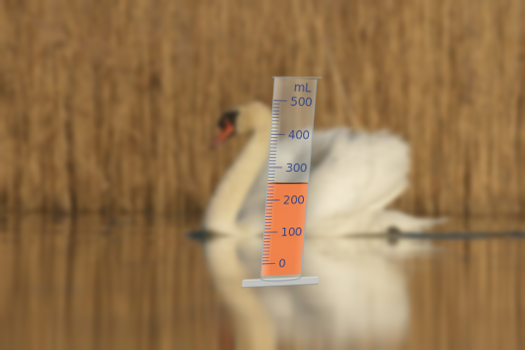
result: 250 mL
